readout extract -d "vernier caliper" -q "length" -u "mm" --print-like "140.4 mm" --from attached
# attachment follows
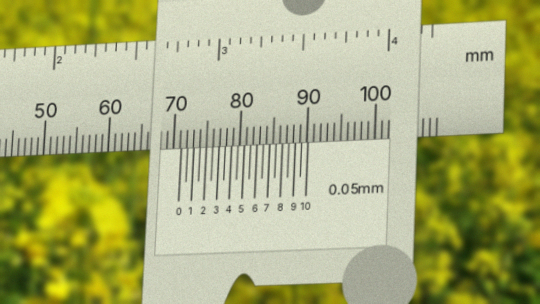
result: 71.2 mm
